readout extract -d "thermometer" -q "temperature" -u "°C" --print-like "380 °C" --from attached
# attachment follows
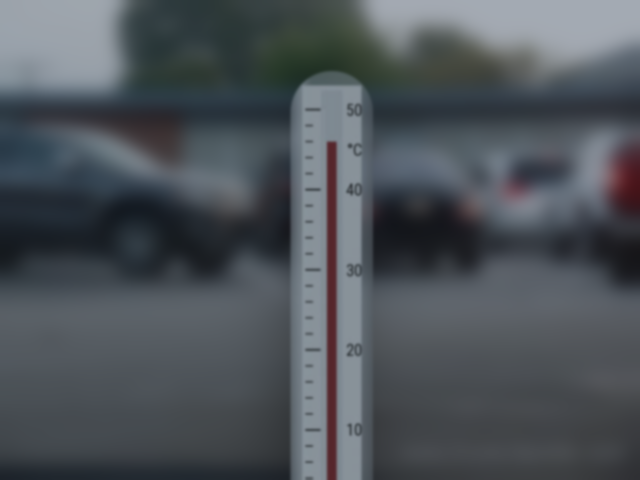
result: 46 °C
